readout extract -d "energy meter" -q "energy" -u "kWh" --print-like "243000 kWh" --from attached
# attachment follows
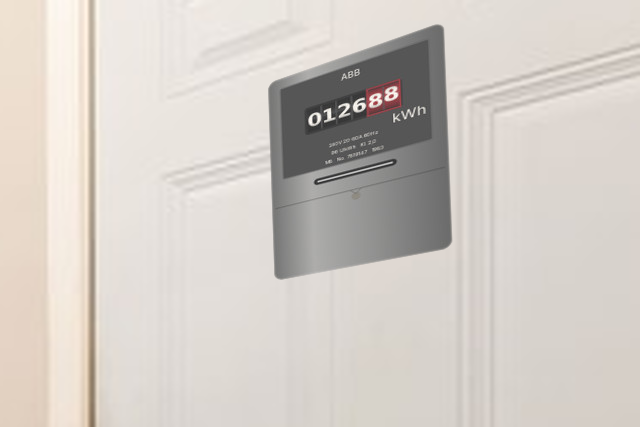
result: 126.88 kWh
